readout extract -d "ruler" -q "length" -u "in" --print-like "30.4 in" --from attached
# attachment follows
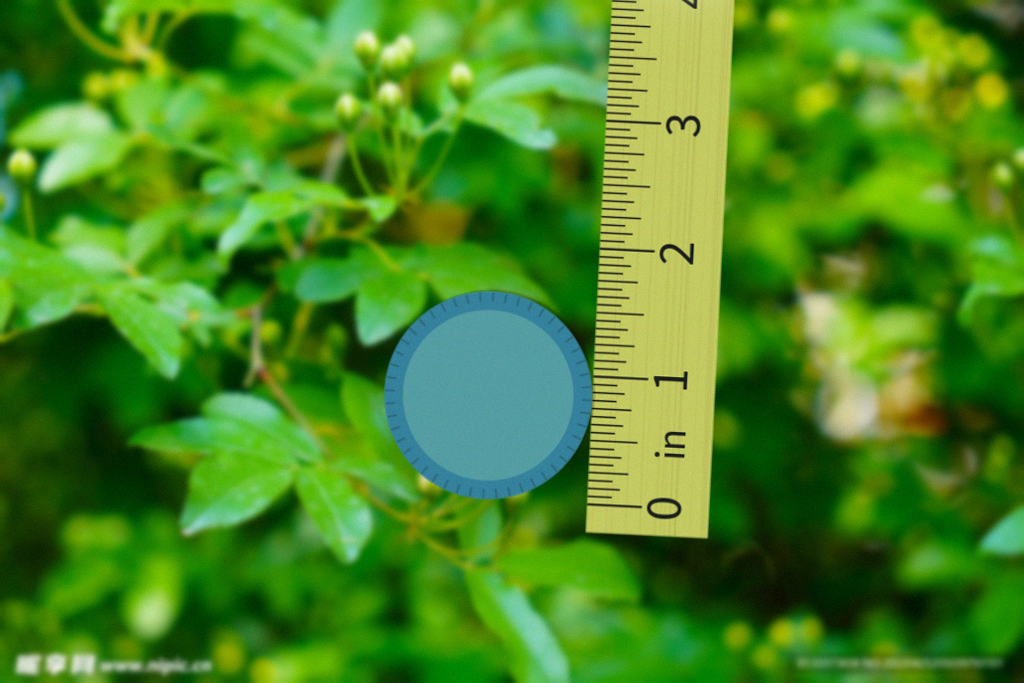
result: 1.625 in
